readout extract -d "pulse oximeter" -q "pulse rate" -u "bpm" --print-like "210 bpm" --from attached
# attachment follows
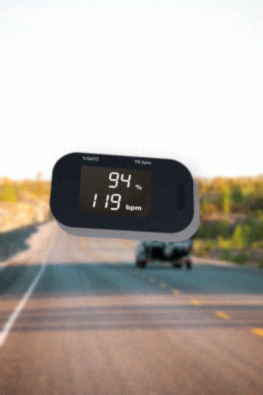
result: 119 bpm
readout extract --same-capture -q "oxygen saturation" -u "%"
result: 94 %
